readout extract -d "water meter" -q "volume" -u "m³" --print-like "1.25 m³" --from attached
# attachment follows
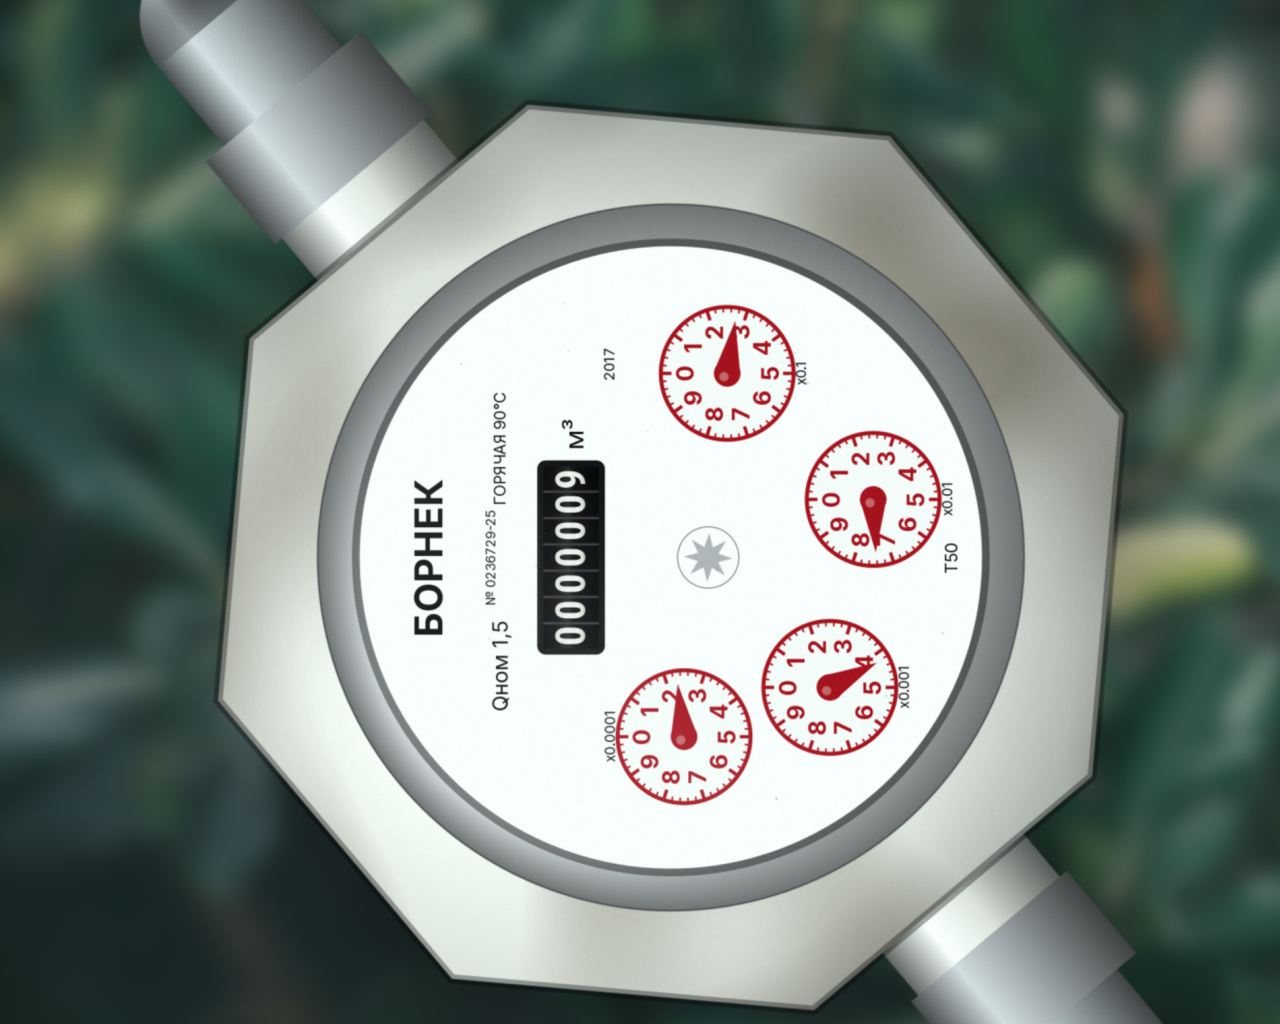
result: 9.2742 m³
